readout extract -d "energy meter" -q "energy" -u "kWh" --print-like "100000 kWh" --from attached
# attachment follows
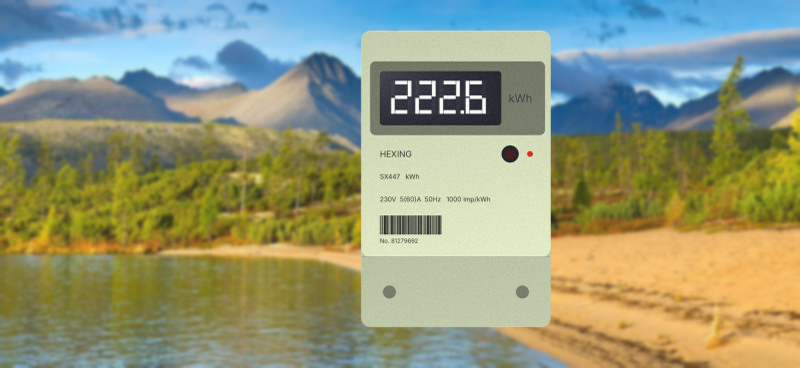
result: 222.6 kWh
